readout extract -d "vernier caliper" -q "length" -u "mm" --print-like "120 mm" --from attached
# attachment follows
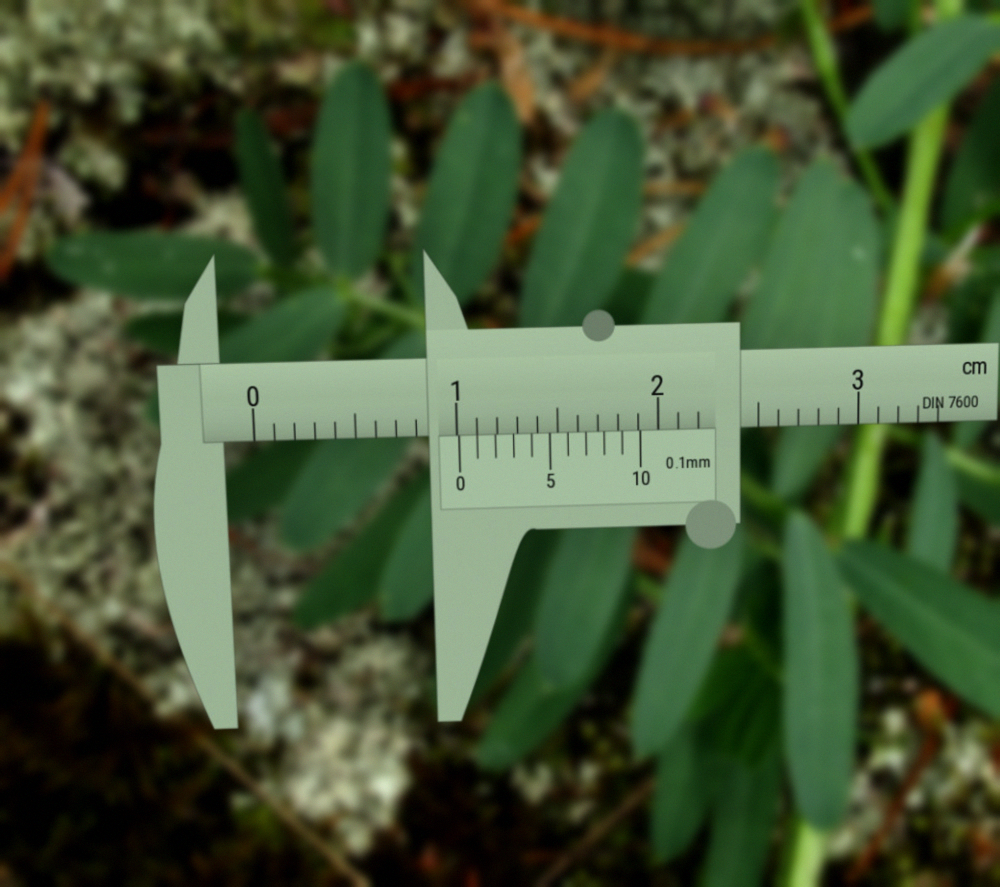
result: 10.1 mm
